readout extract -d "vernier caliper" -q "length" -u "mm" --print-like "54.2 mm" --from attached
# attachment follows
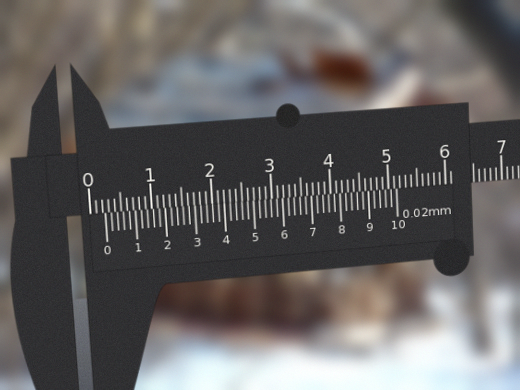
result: 2.4 mm
